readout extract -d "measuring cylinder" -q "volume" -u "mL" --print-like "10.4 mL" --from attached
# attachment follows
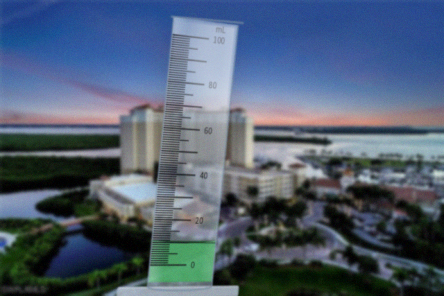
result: 10 mL
